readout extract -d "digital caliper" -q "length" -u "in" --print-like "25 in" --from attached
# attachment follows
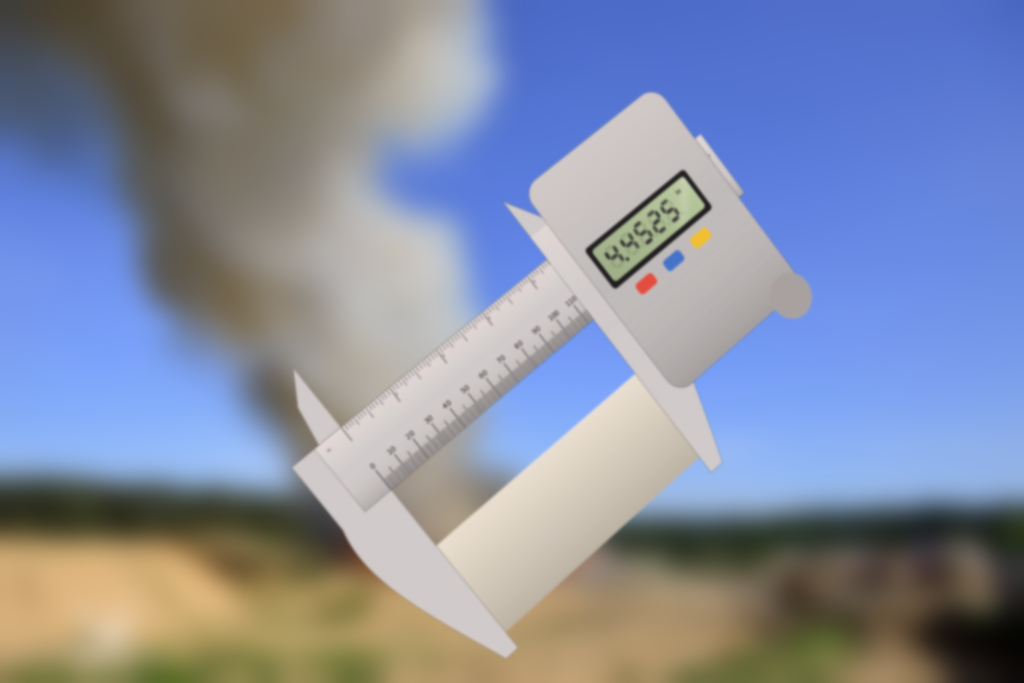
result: 4.4525 in
